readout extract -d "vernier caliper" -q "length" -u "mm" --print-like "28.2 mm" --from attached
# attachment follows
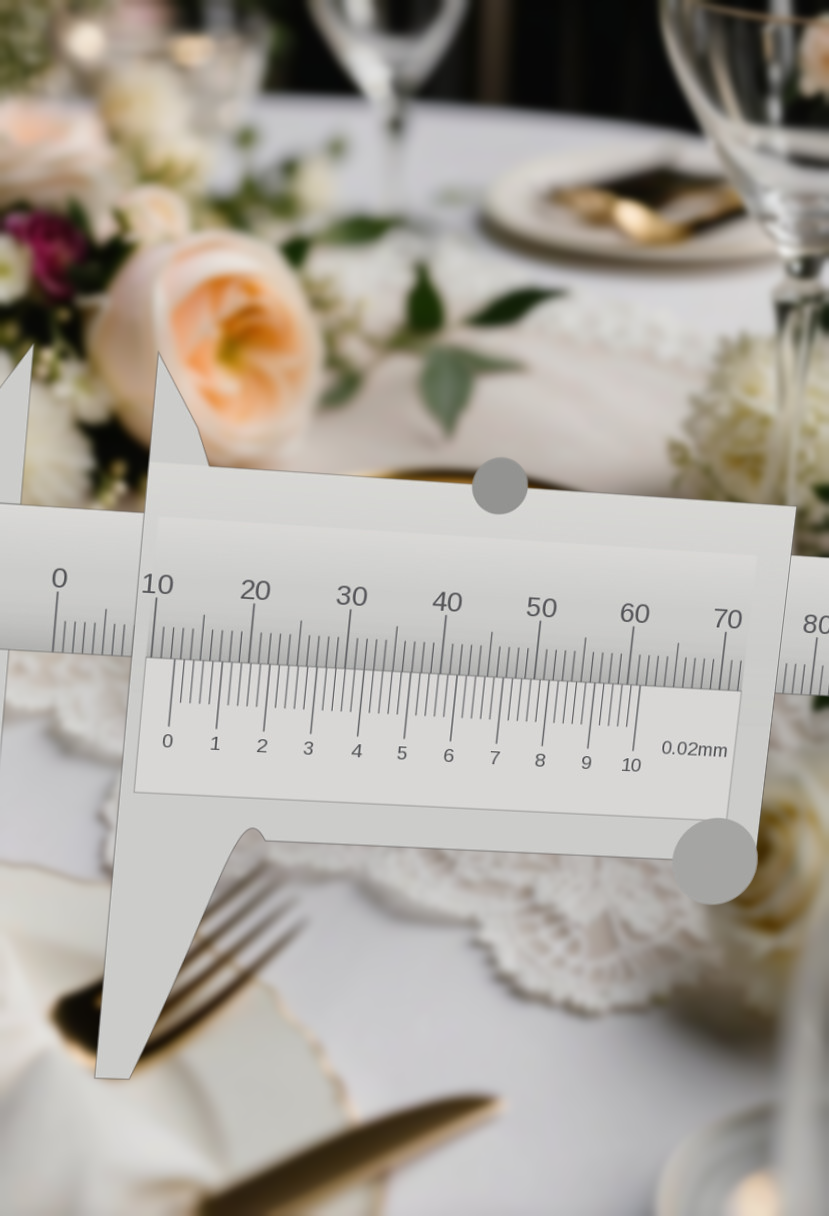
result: 12.4 mm
